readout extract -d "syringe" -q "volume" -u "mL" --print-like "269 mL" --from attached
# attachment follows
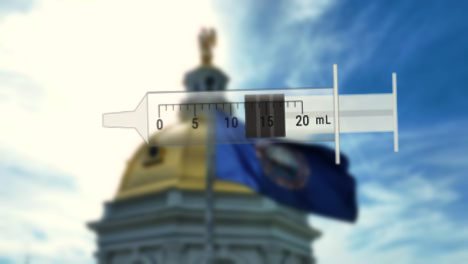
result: 12 mL
